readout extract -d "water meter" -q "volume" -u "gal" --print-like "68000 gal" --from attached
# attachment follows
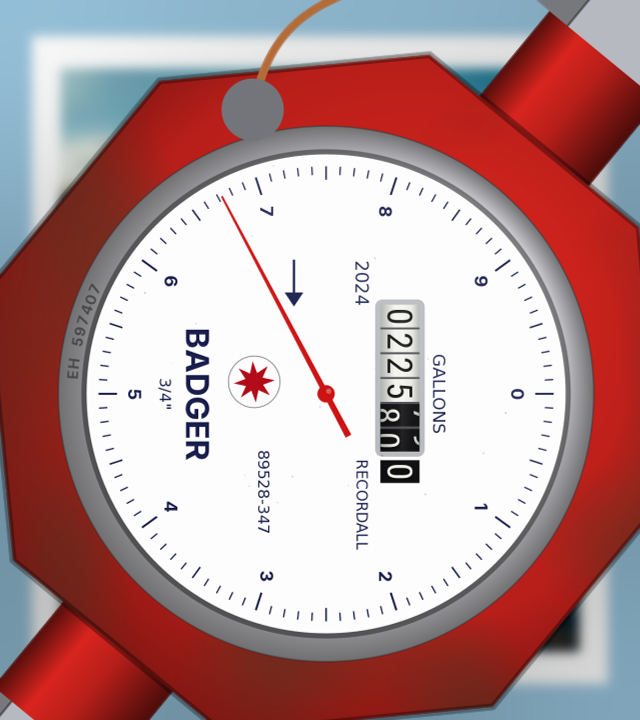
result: 225796.7 gal
